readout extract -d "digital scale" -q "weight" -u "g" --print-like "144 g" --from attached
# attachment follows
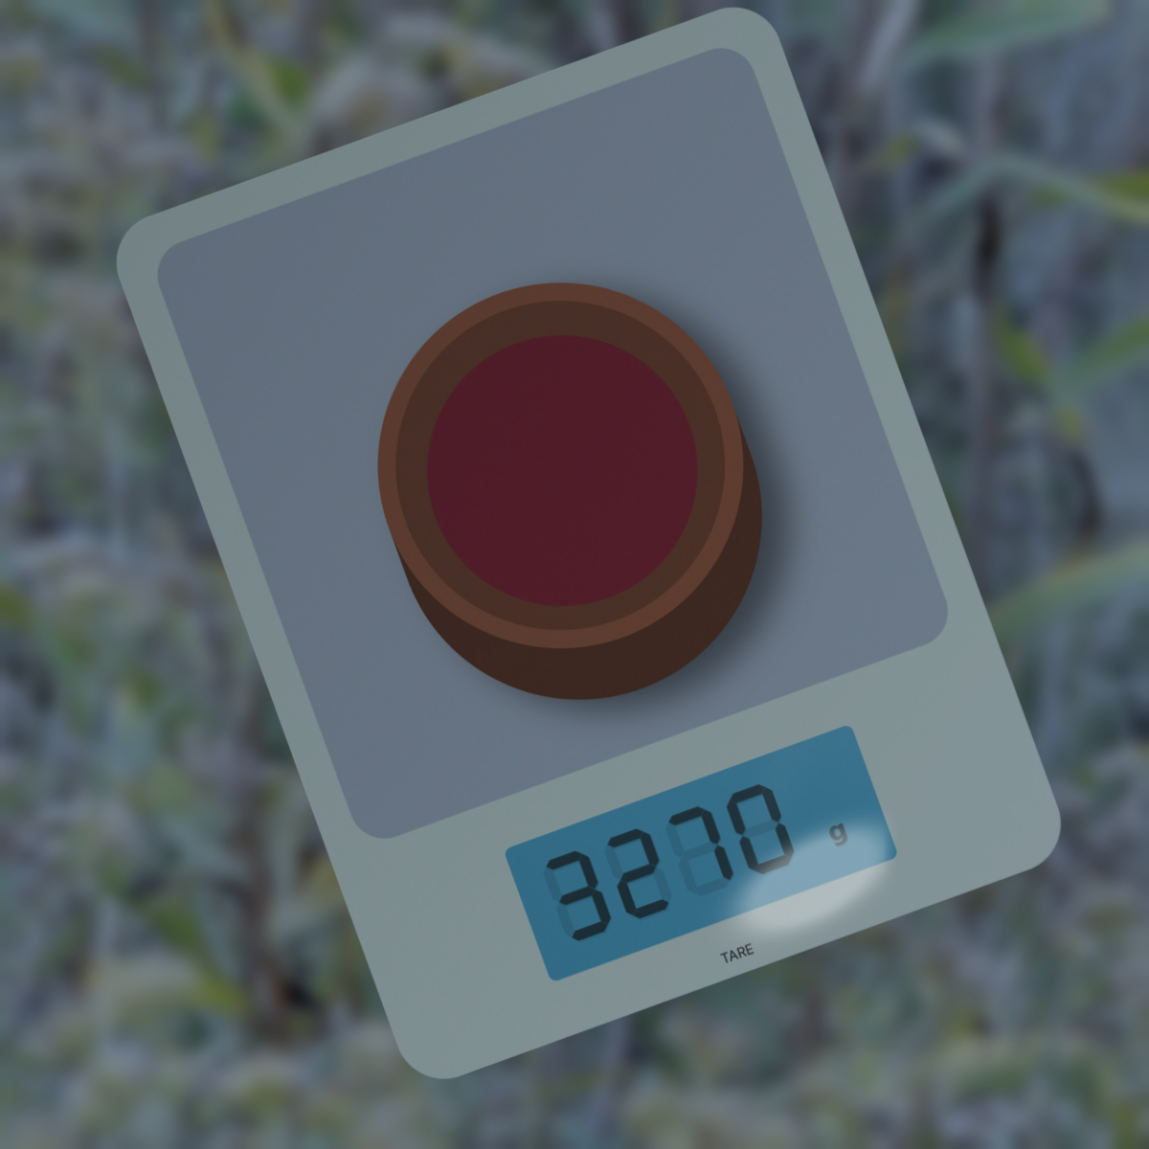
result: 3270 g
